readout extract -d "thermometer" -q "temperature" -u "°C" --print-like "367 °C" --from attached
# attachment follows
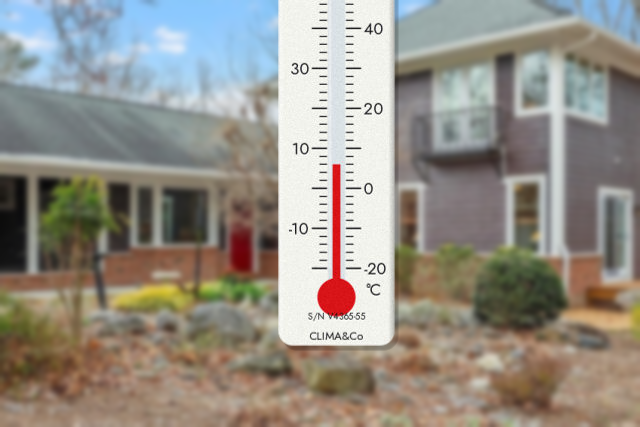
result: 6 °C
